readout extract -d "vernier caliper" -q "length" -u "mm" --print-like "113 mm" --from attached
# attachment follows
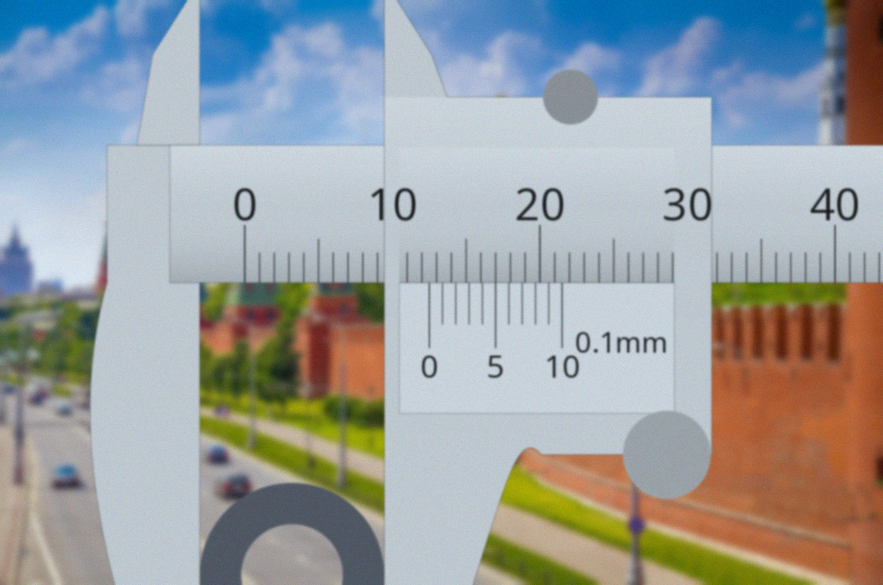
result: 12.5 mm
